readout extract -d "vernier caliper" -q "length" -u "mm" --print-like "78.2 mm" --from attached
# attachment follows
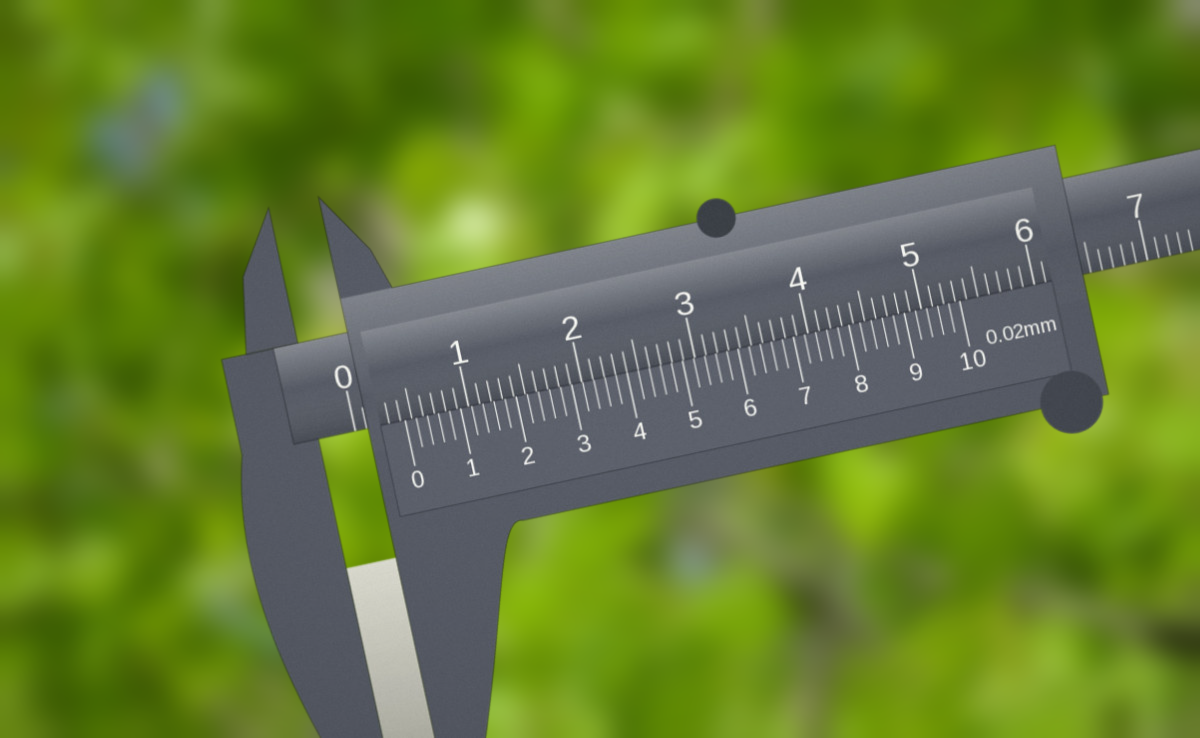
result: 4.4 mm
